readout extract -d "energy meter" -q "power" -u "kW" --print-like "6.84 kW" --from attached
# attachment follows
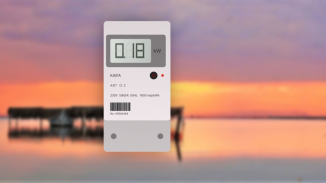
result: 0.18 kW
